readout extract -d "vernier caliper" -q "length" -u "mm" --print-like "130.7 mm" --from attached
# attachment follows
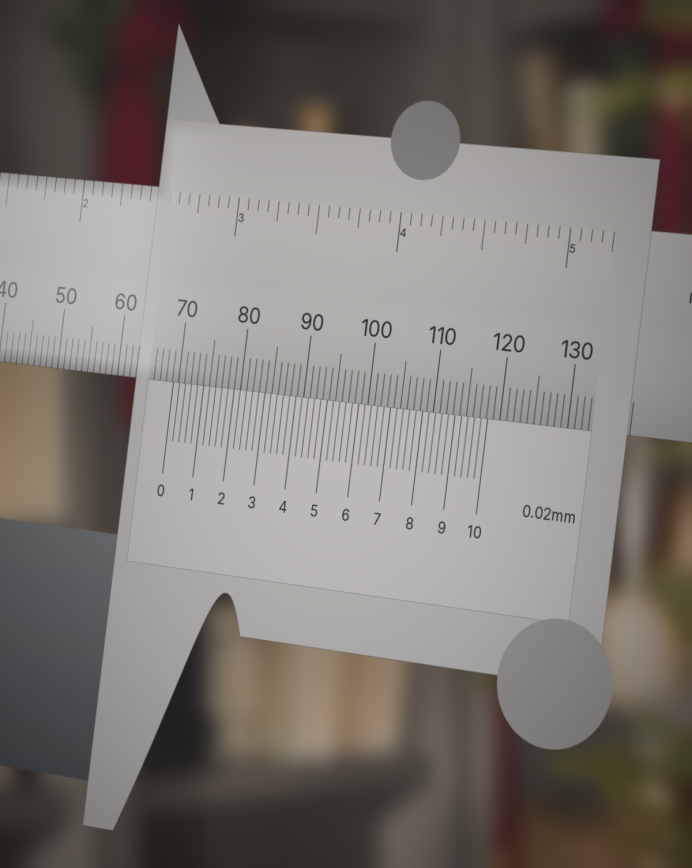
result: 69.2 mm
